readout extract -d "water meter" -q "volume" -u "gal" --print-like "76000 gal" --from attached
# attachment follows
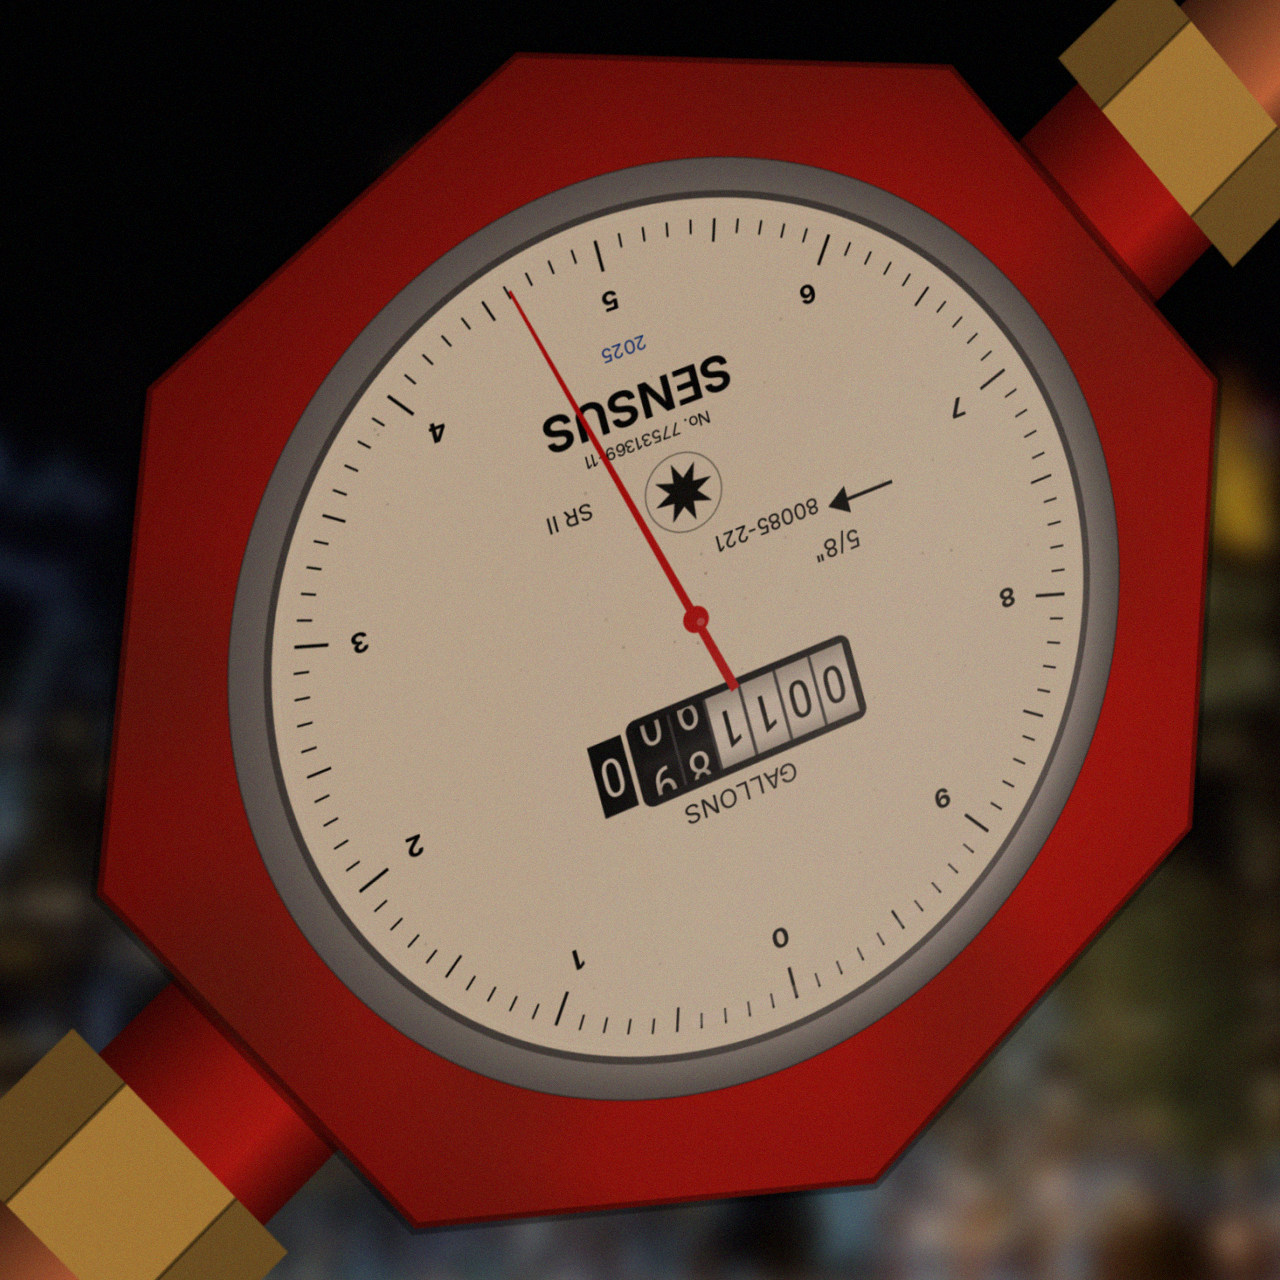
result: 11894.6 gal
